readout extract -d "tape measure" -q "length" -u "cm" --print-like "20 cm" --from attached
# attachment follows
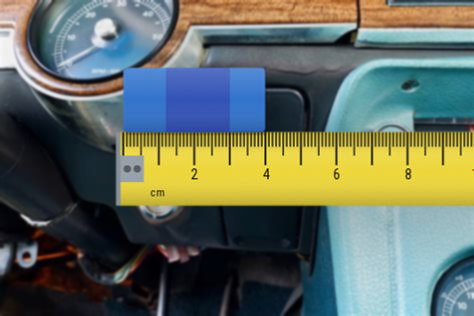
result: 4 cm
